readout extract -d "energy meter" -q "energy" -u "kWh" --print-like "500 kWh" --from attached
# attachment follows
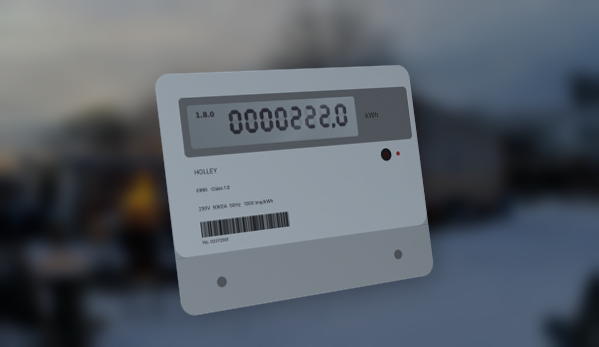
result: 222.0 kWh
